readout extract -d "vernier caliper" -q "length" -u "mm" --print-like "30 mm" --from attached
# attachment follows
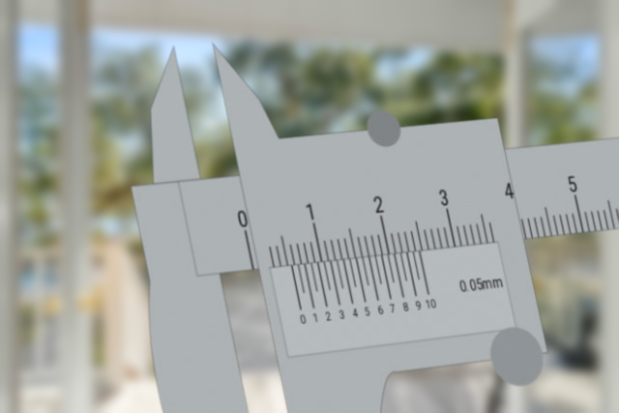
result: 5.6 mm
